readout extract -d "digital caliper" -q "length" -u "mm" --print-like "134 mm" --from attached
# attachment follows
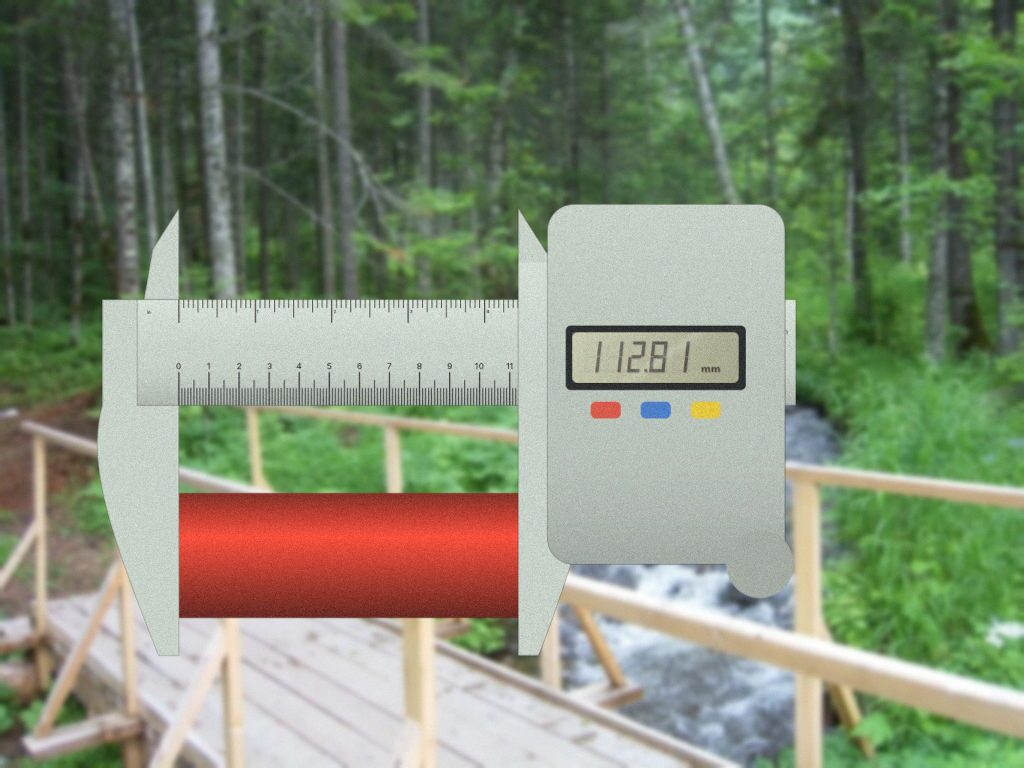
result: 112.81 mm
